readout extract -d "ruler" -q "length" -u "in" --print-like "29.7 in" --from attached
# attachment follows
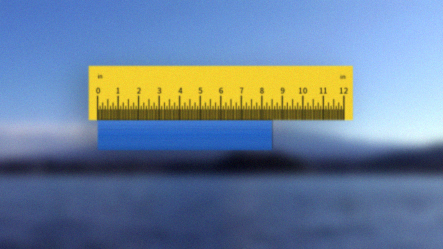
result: 8.5 in
